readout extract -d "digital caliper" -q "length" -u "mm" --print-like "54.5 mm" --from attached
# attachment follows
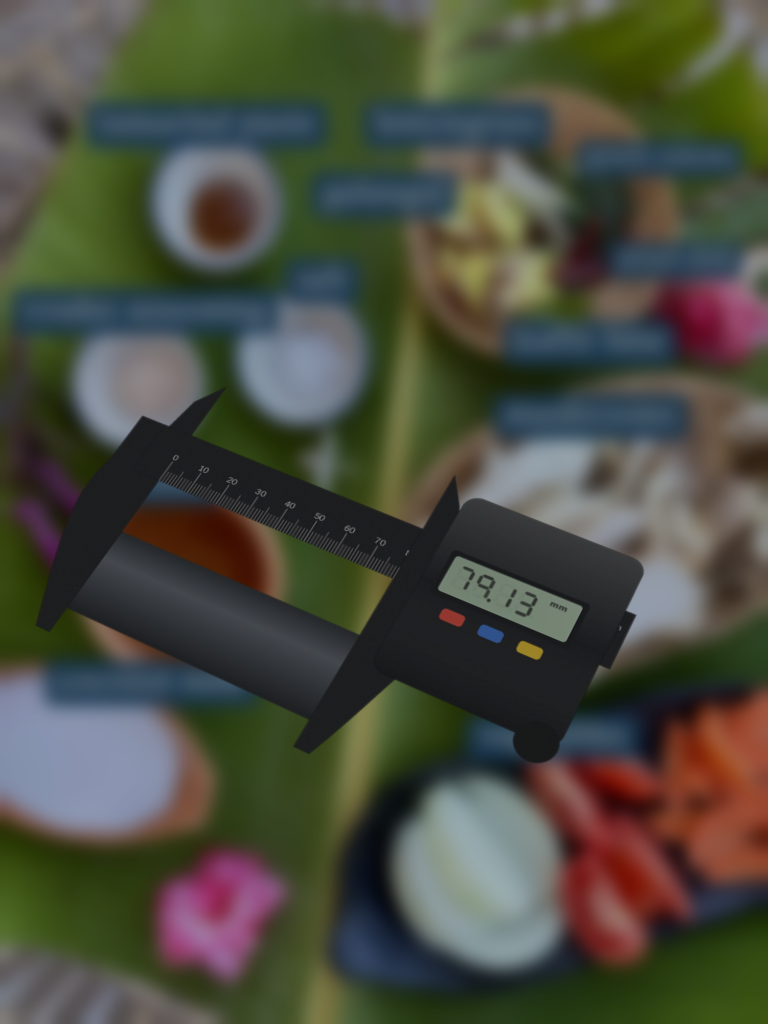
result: 79.13 mm
